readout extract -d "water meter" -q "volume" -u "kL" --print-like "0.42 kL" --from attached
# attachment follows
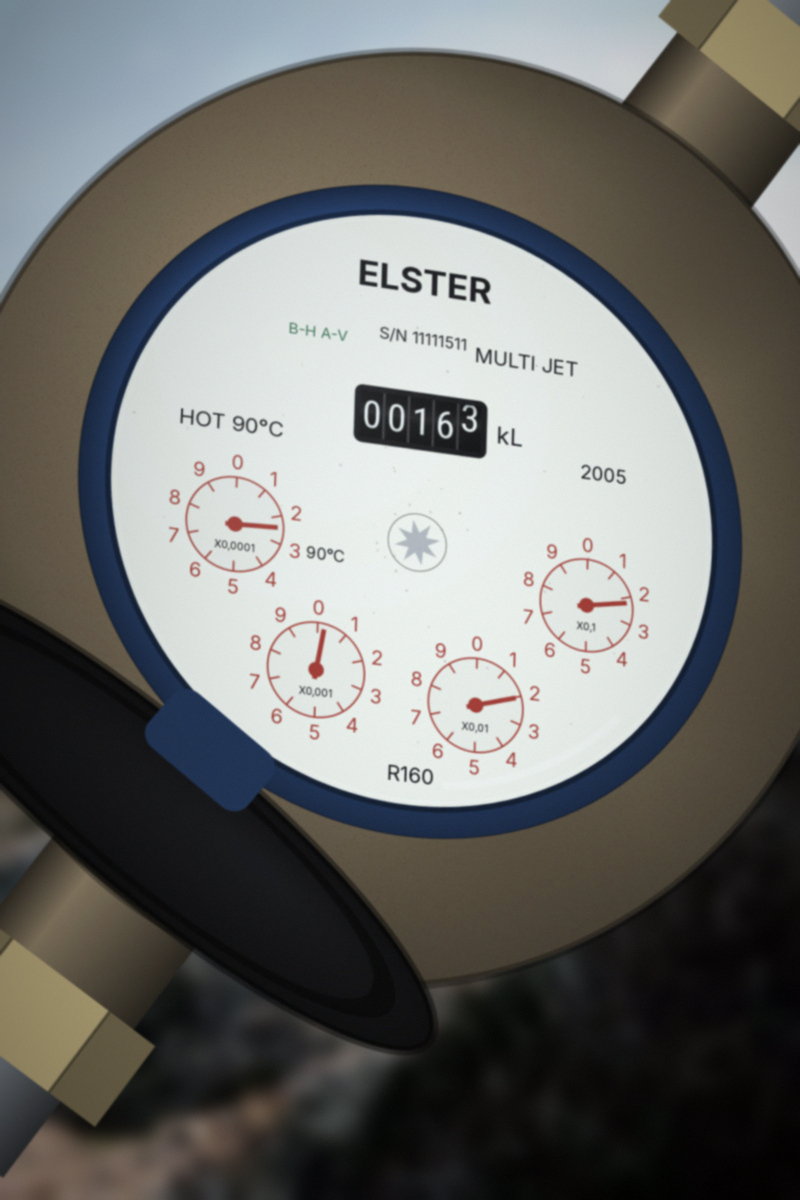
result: 163.2202 kL
